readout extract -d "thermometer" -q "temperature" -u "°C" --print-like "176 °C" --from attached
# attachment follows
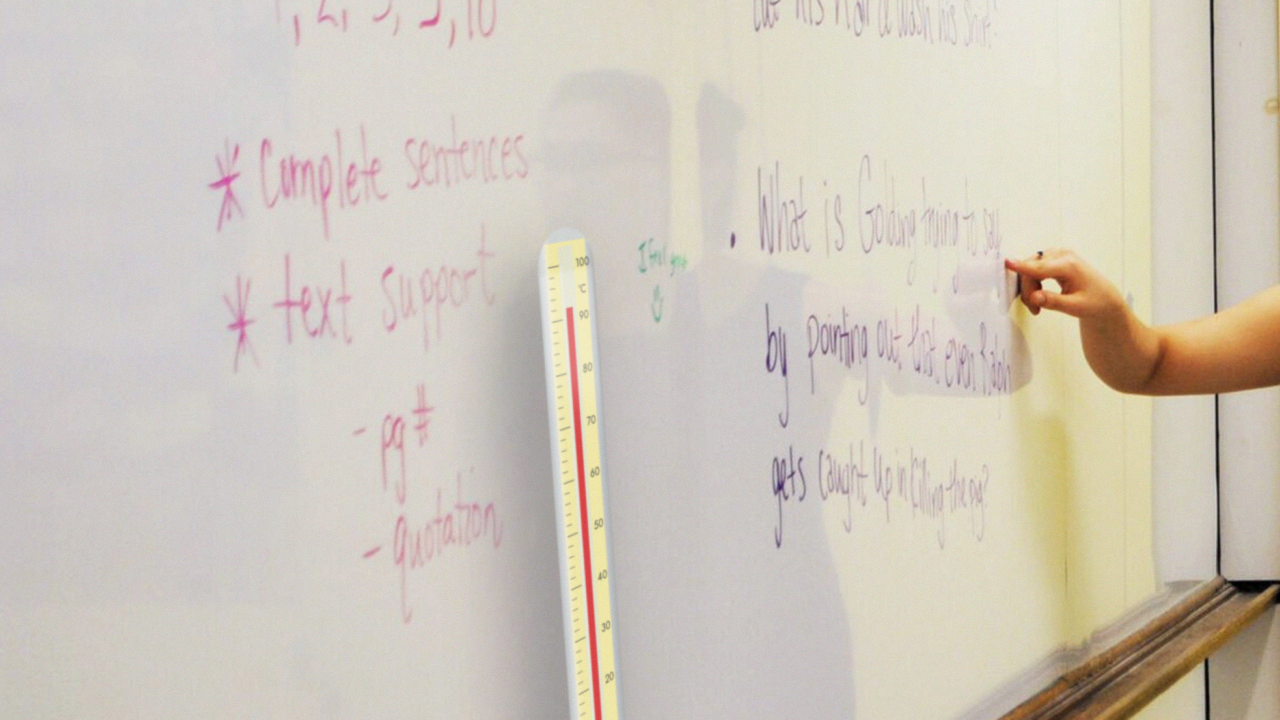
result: 92 °C
